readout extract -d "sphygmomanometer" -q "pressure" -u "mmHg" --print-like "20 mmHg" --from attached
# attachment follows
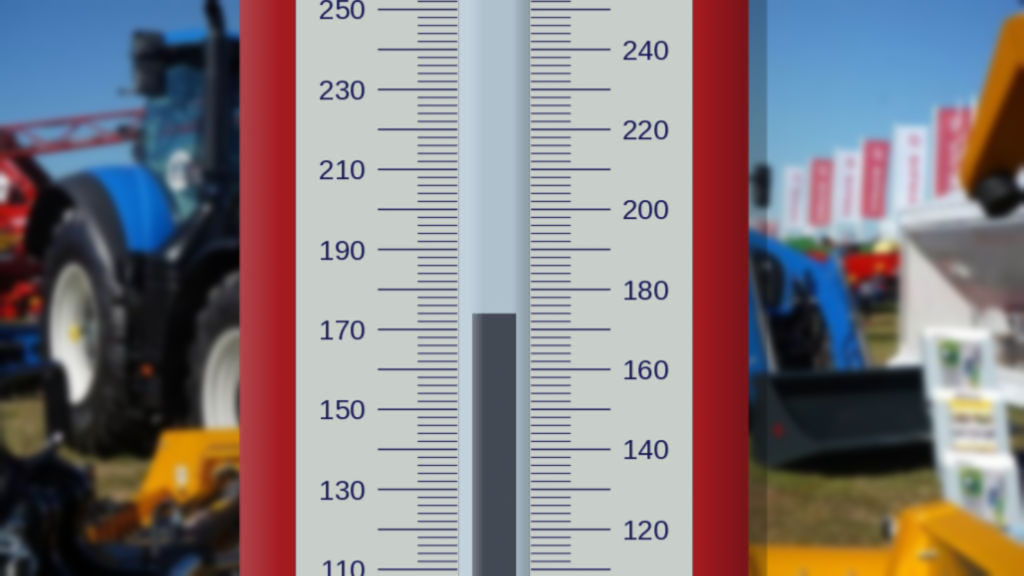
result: 174 mmHg
